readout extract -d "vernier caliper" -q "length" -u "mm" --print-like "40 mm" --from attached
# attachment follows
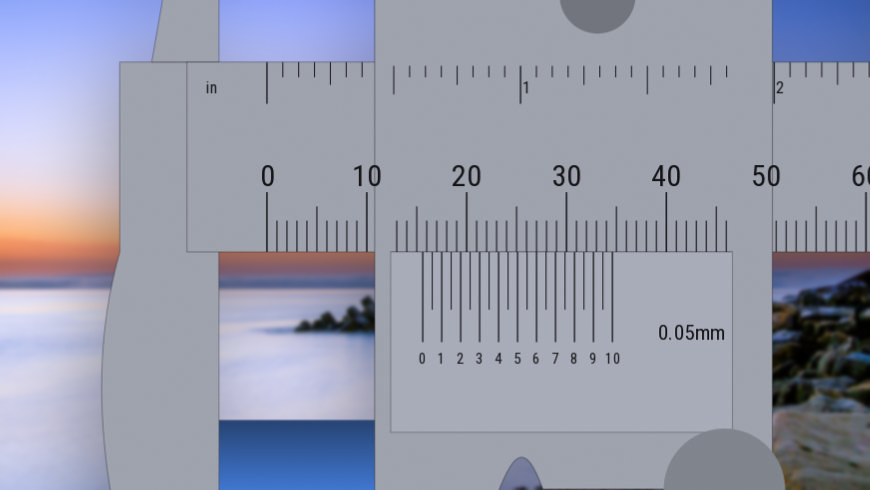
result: 15.6 mm
